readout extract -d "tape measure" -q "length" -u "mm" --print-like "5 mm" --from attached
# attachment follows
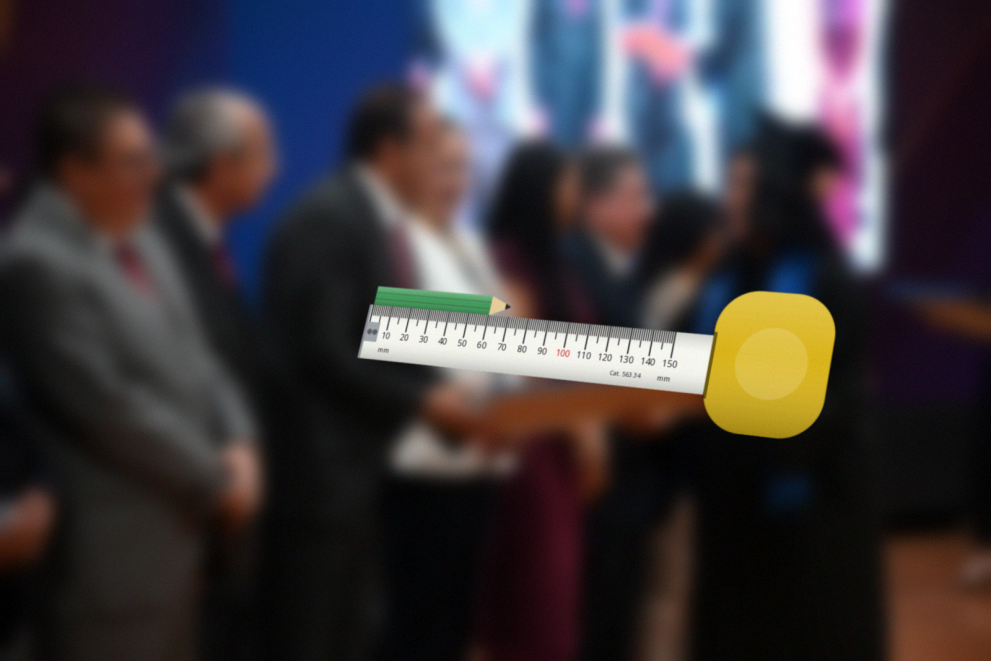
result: 70 mm
